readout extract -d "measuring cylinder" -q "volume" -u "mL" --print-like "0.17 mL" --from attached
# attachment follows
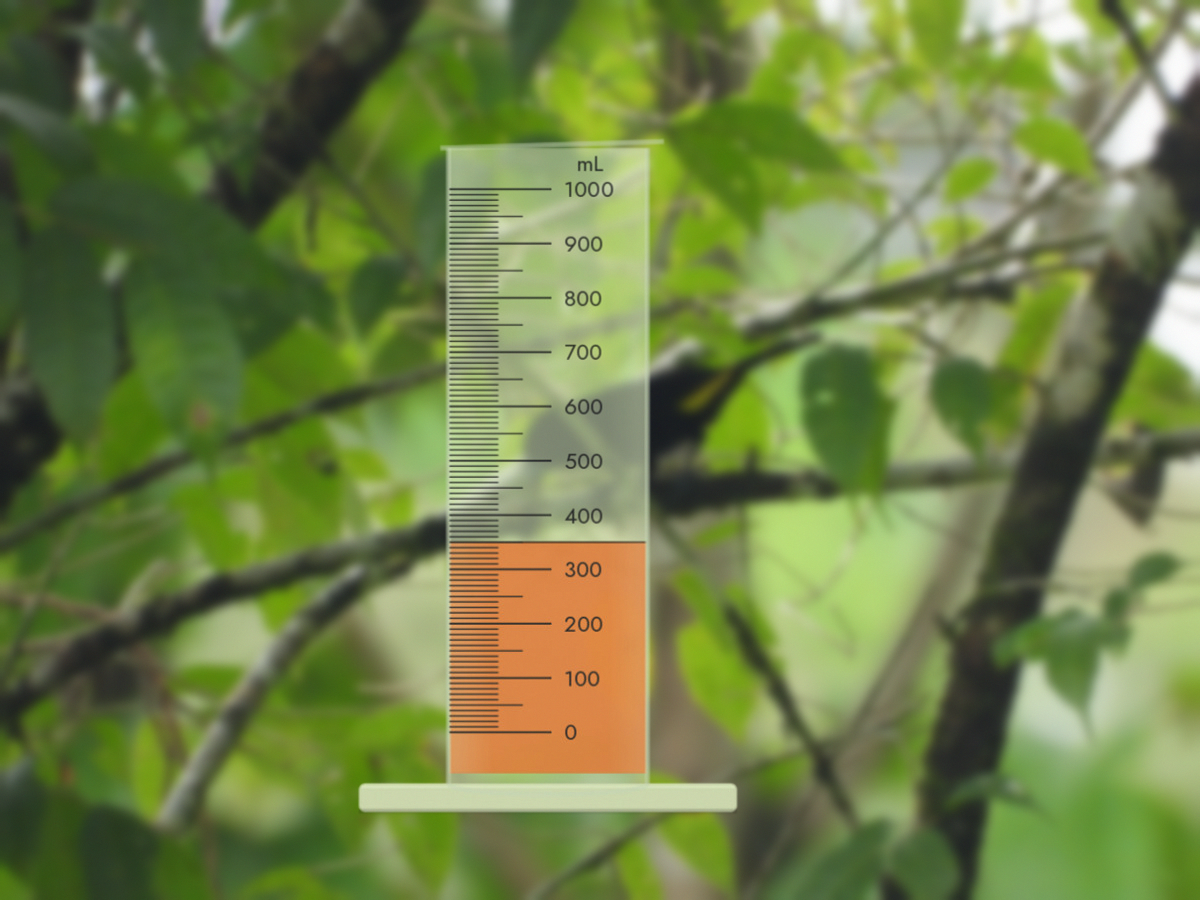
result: 350 mL
